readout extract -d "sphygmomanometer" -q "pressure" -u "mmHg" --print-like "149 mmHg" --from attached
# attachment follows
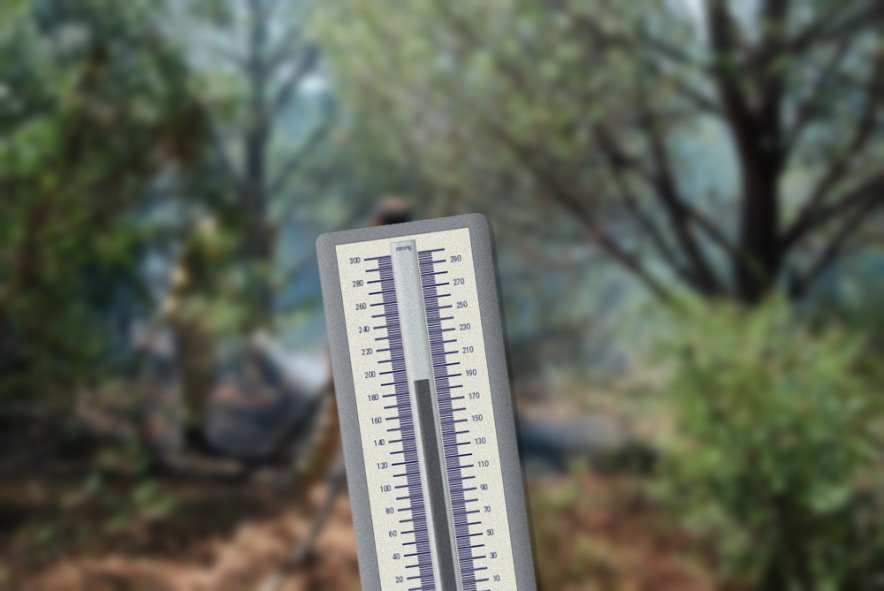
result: 190 mmHg
